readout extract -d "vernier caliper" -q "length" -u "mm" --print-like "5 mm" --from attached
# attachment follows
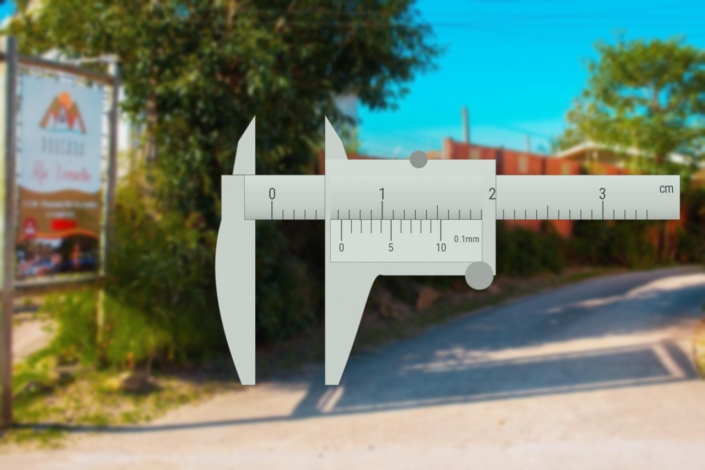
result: 6.3 mm
